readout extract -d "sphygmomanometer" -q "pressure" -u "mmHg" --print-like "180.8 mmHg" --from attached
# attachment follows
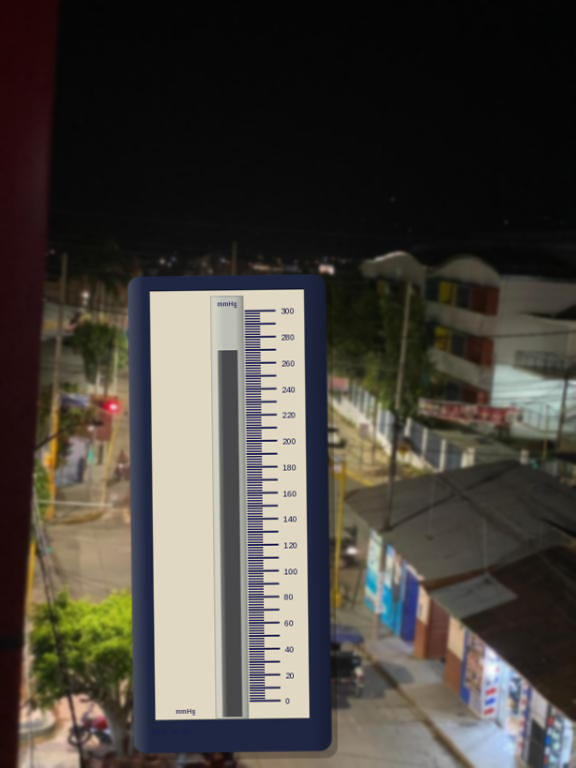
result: 270 mmHg
